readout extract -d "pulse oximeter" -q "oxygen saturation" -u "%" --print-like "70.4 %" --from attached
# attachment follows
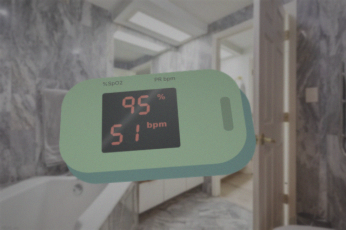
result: 95 %
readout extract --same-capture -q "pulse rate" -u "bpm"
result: 51 bpm
